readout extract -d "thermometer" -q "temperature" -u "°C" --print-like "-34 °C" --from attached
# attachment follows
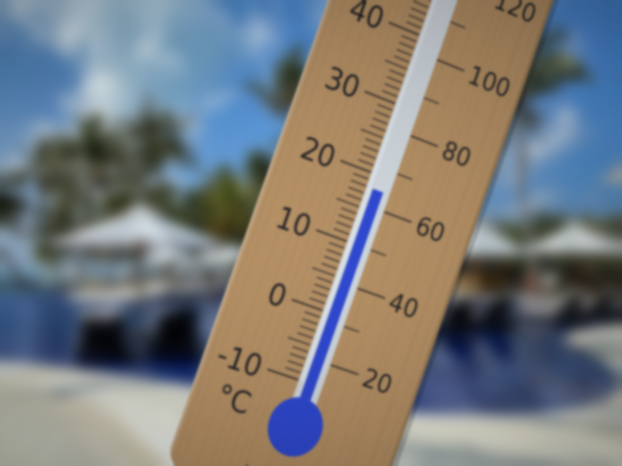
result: 18 °C
